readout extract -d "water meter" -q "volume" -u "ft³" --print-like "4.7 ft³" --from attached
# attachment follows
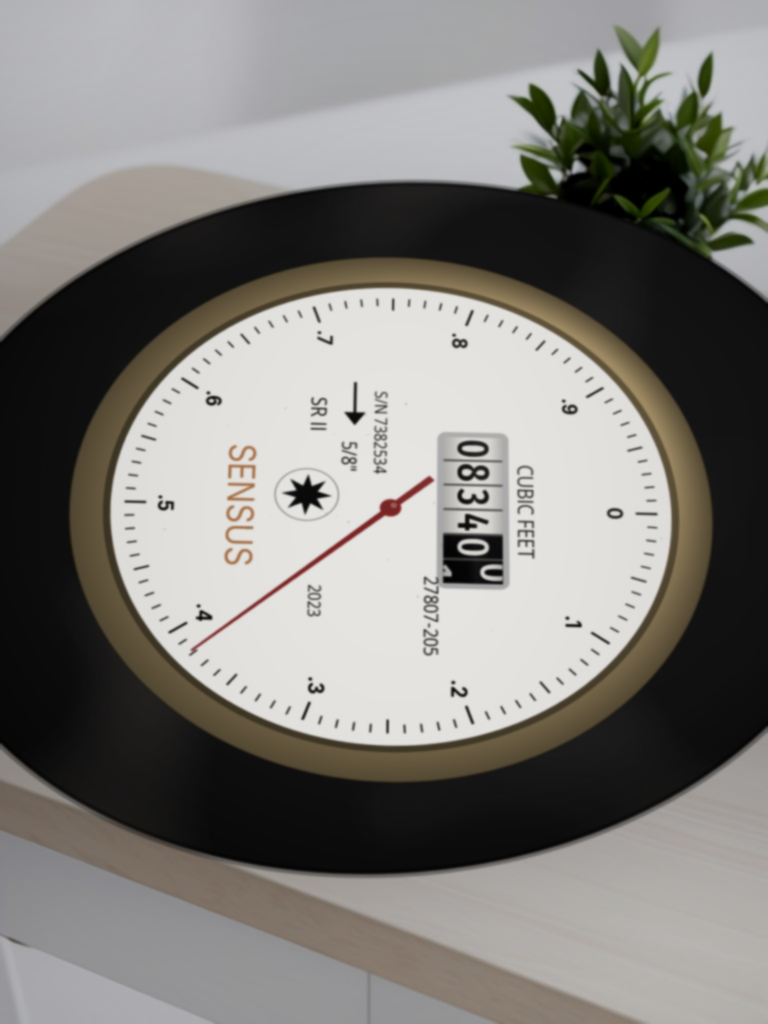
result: 83400.38 ft³
